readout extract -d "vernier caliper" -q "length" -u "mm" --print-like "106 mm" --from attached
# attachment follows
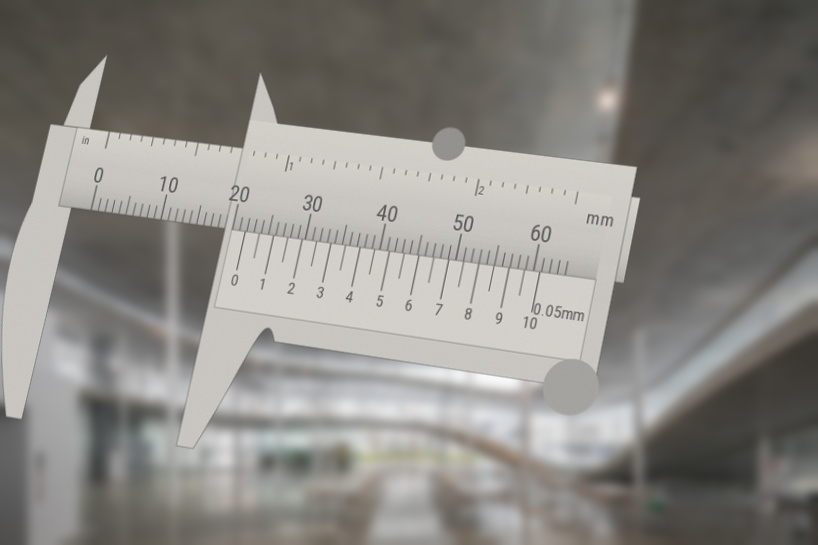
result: 21.8 mm
